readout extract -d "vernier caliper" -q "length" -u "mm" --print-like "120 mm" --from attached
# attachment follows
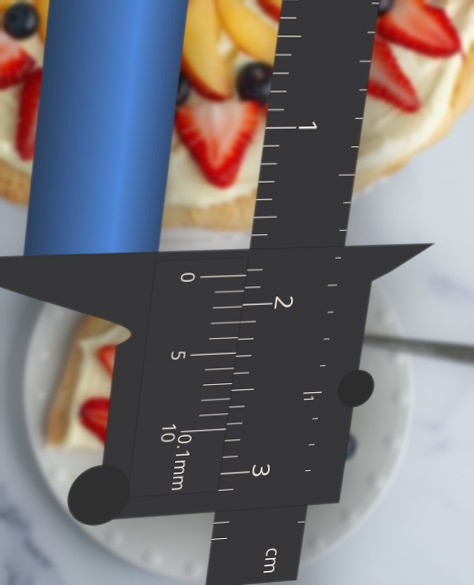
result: 18.3 mm
